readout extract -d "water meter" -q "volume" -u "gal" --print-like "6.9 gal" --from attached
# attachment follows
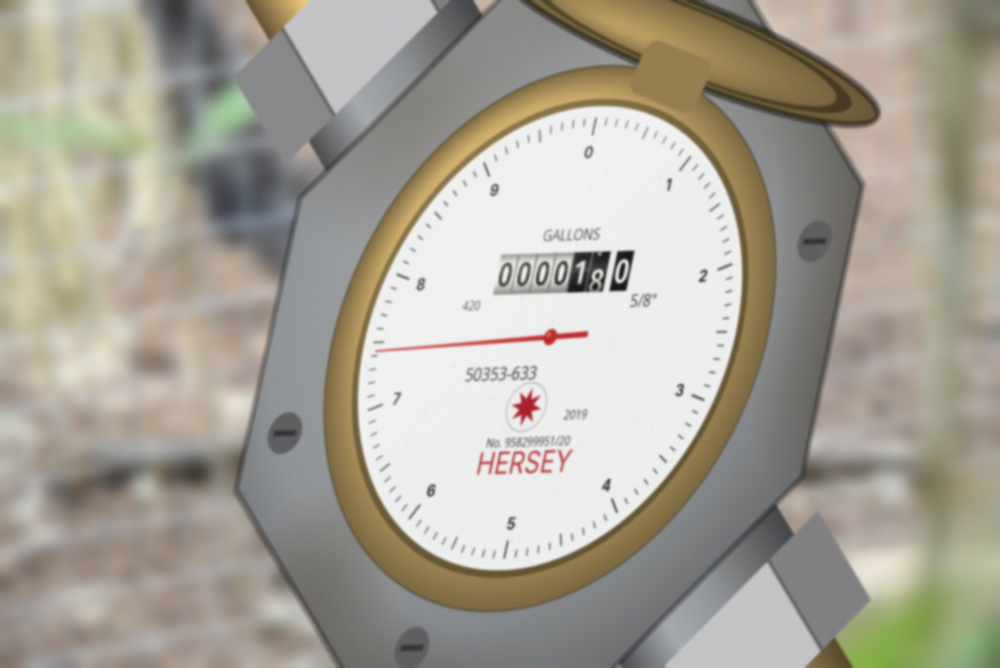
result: 177.4 gal
